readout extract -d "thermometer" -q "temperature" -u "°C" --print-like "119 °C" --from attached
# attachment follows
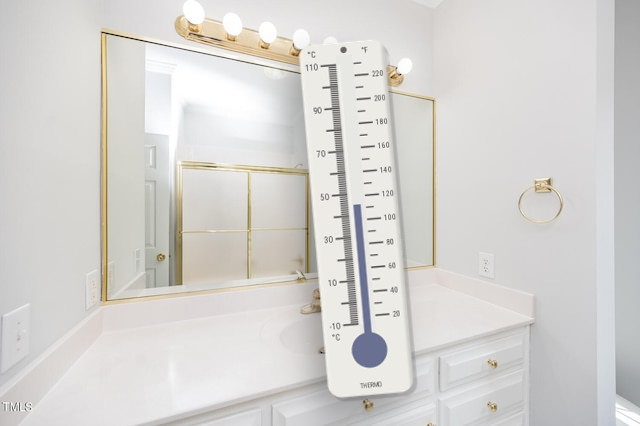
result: 45 °C
